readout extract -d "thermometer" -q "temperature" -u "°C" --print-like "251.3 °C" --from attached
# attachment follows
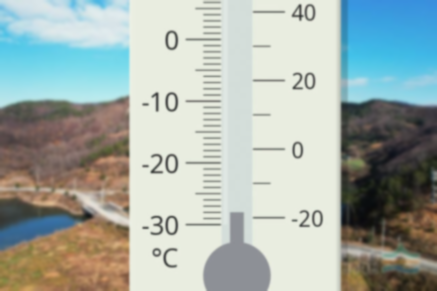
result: -28 °C
